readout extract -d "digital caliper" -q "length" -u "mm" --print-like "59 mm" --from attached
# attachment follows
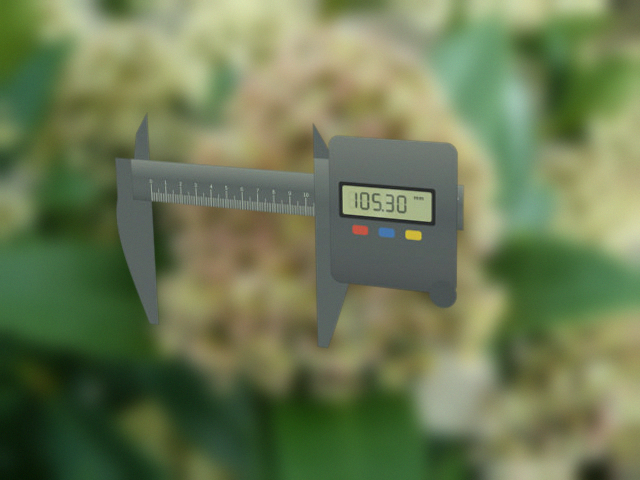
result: 105.30 mm
